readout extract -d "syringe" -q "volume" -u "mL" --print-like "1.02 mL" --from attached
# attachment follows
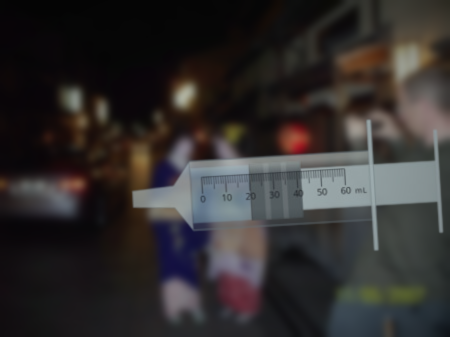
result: 20 mL
